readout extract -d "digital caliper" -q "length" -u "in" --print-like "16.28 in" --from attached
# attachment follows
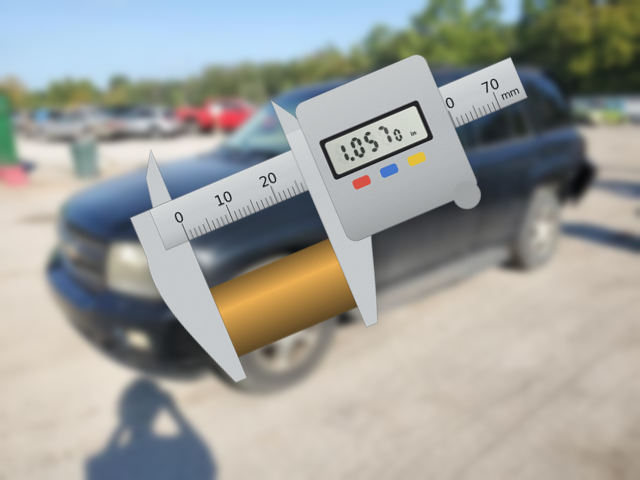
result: 1.0570 in
